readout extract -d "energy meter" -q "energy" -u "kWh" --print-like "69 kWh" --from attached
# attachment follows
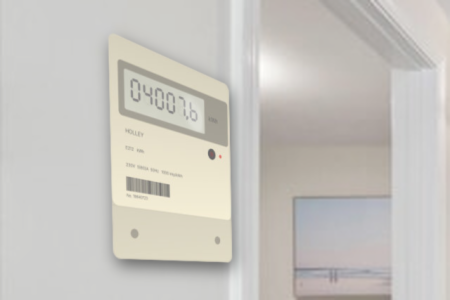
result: 4007.6 kWh
